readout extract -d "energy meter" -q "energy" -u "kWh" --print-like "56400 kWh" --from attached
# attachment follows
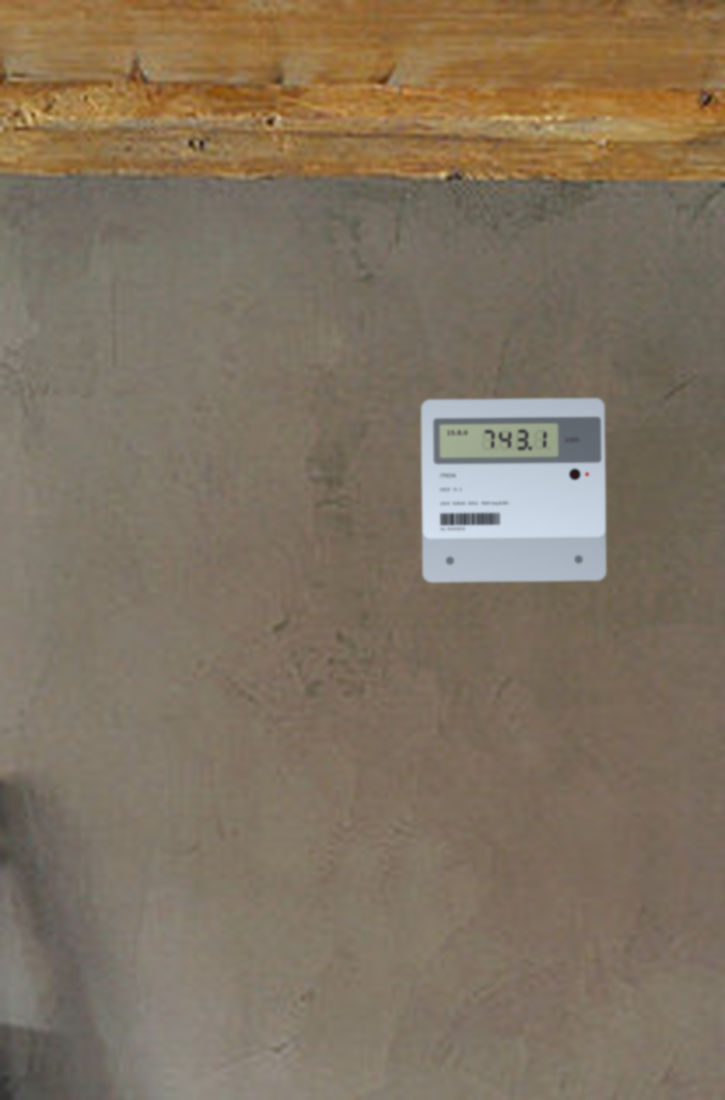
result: 743.1 kWh
